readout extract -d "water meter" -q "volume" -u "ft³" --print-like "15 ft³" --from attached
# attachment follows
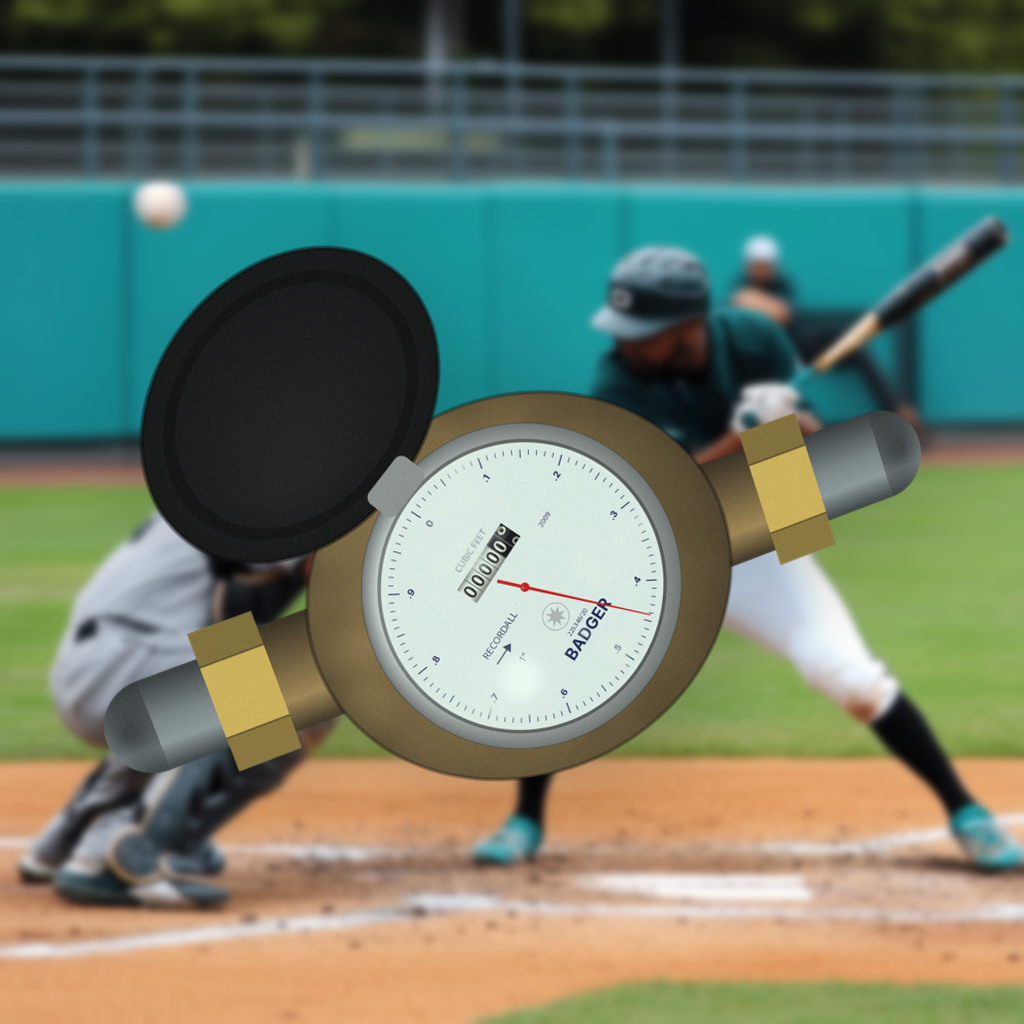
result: 8.44 ft³
